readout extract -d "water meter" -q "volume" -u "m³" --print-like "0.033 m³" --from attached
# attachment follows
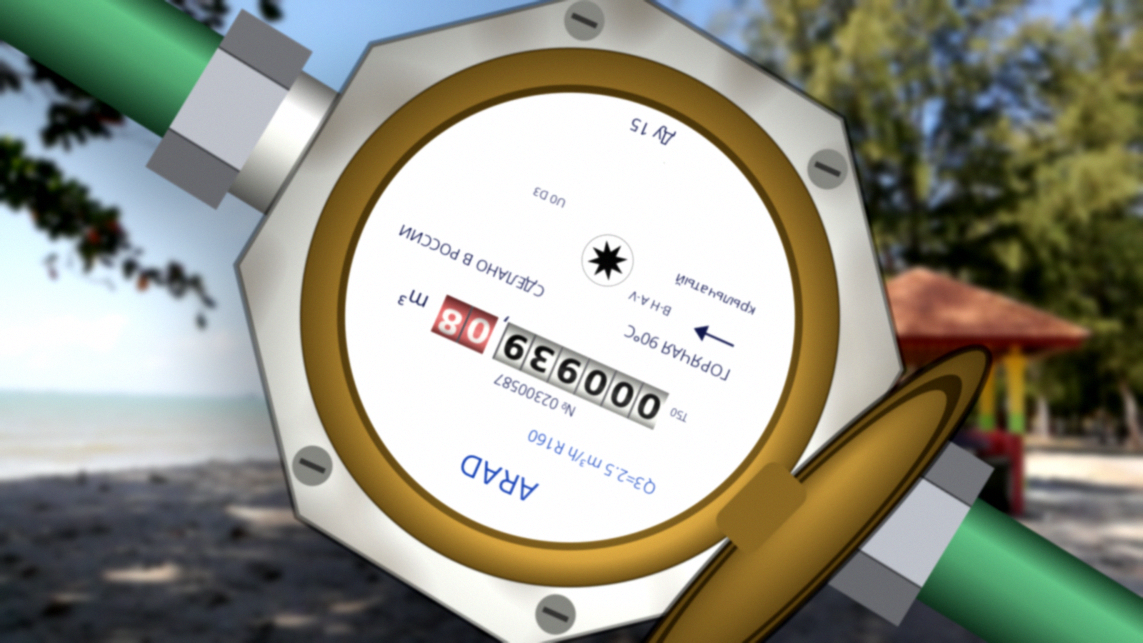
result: 939.08 m³
